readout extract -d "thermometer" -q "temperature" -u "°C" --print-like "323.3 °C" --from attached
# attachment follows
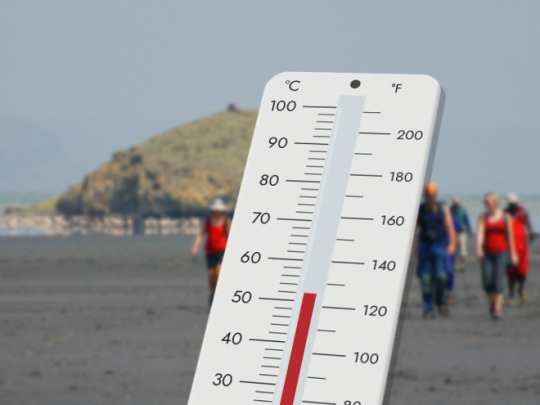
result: 52 °C
